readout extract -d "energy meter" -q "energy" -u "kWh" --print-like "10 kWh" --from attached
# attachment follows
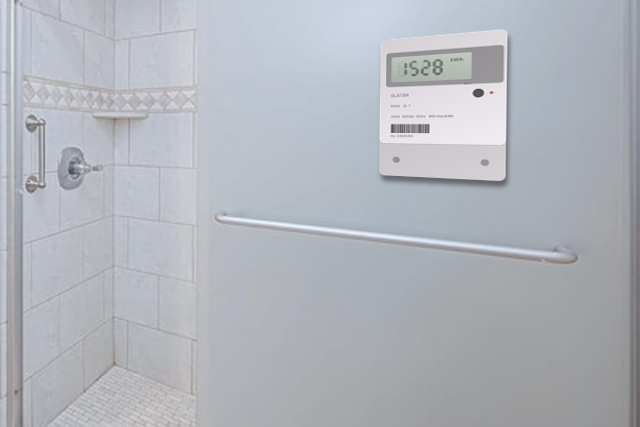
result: 1528 kWh
